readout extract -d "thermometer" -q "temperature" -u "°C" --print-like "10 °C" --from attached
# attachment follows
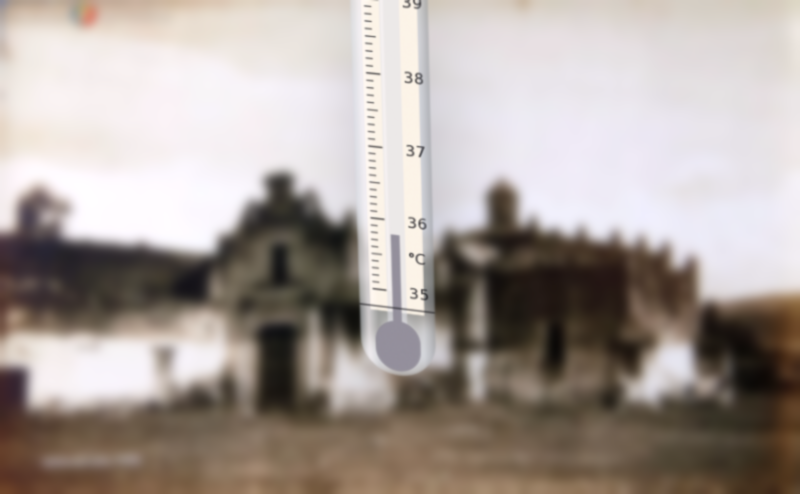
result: 35.8 °C
